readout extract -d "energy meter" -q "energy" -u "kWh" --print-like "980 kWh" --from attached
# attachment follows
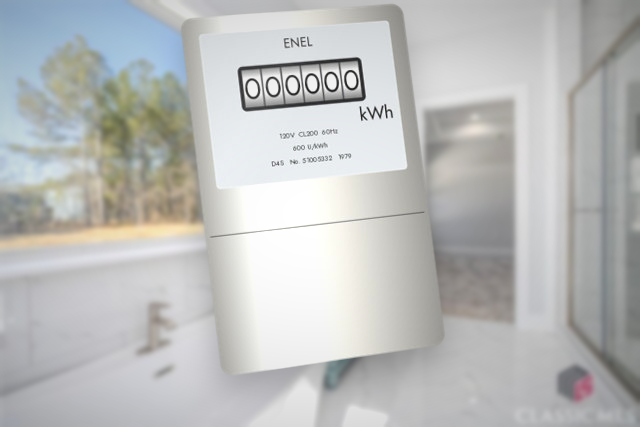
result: 0 kWh
